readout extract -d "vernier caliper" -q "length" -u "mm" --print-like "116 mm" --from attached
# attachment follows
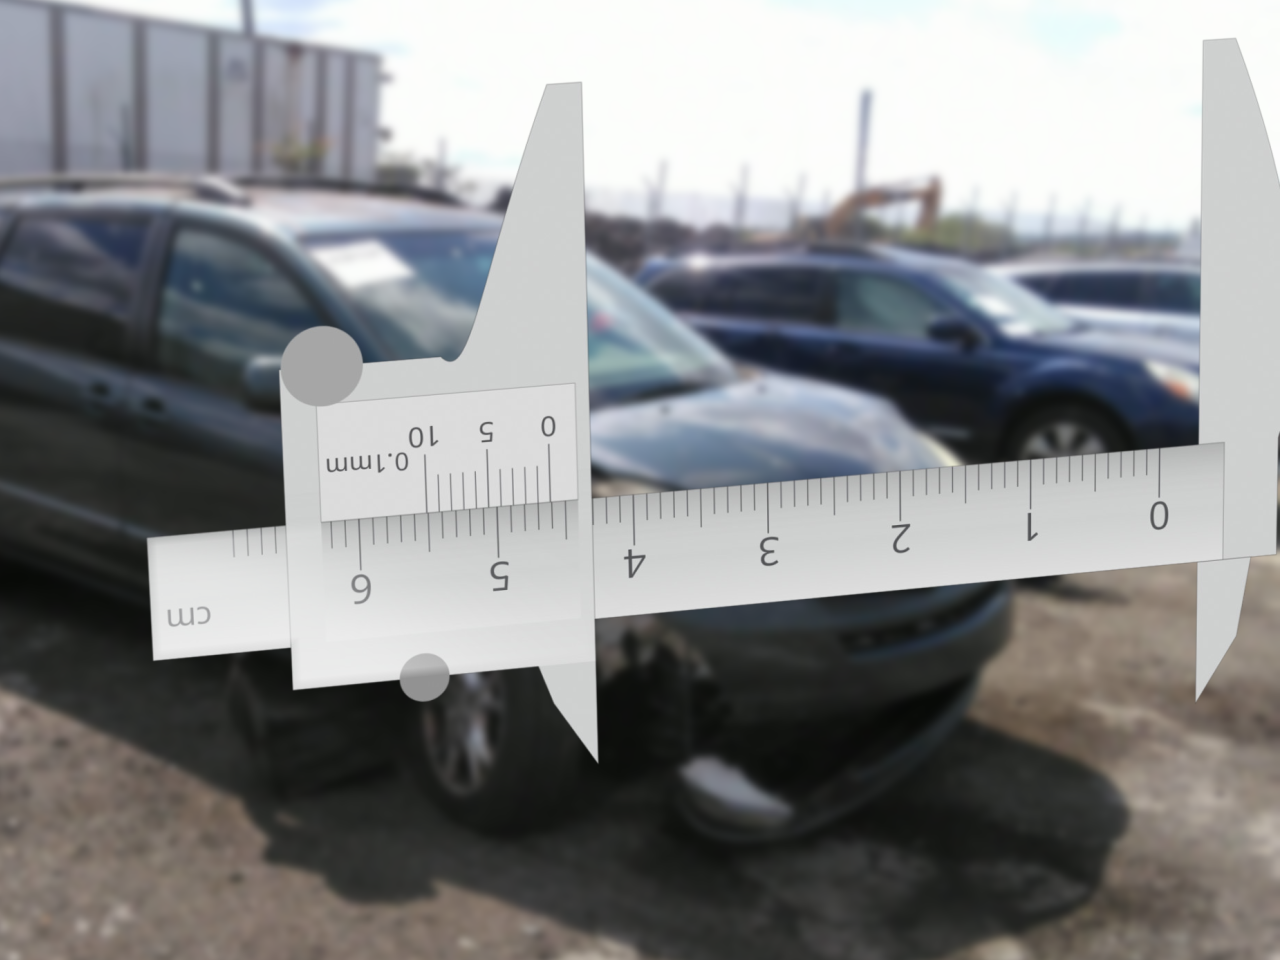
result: 46.1 mm
